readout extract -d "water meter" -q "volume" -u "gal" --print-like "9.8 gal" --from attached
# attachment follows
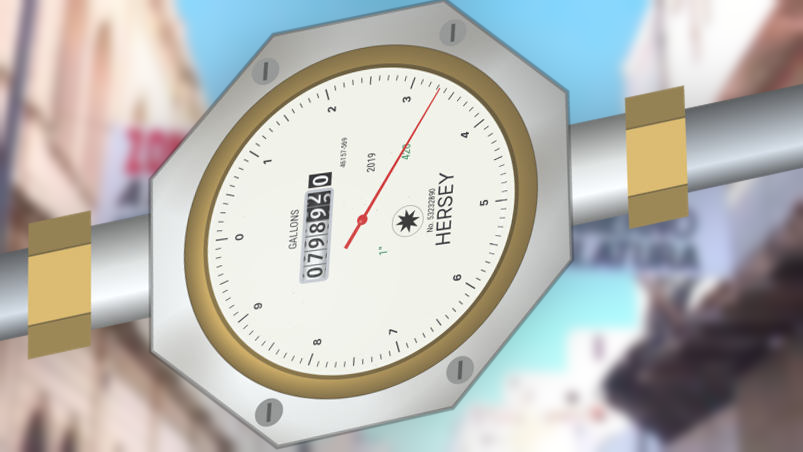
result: 798923.3 gal
